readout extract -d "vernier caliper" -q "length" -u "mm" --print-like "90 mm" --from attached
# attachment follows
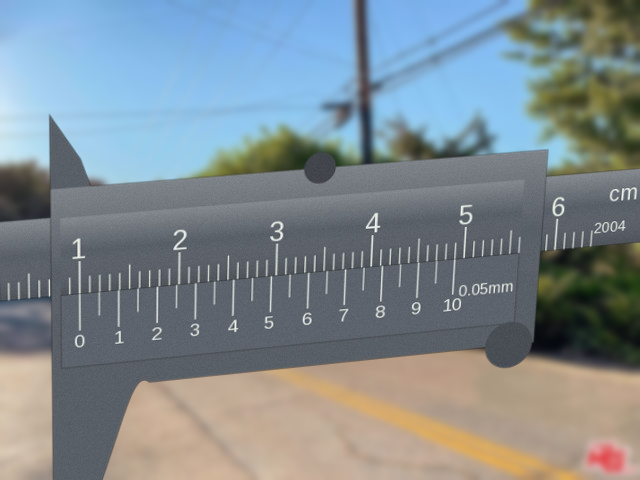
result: 10.0 mm
